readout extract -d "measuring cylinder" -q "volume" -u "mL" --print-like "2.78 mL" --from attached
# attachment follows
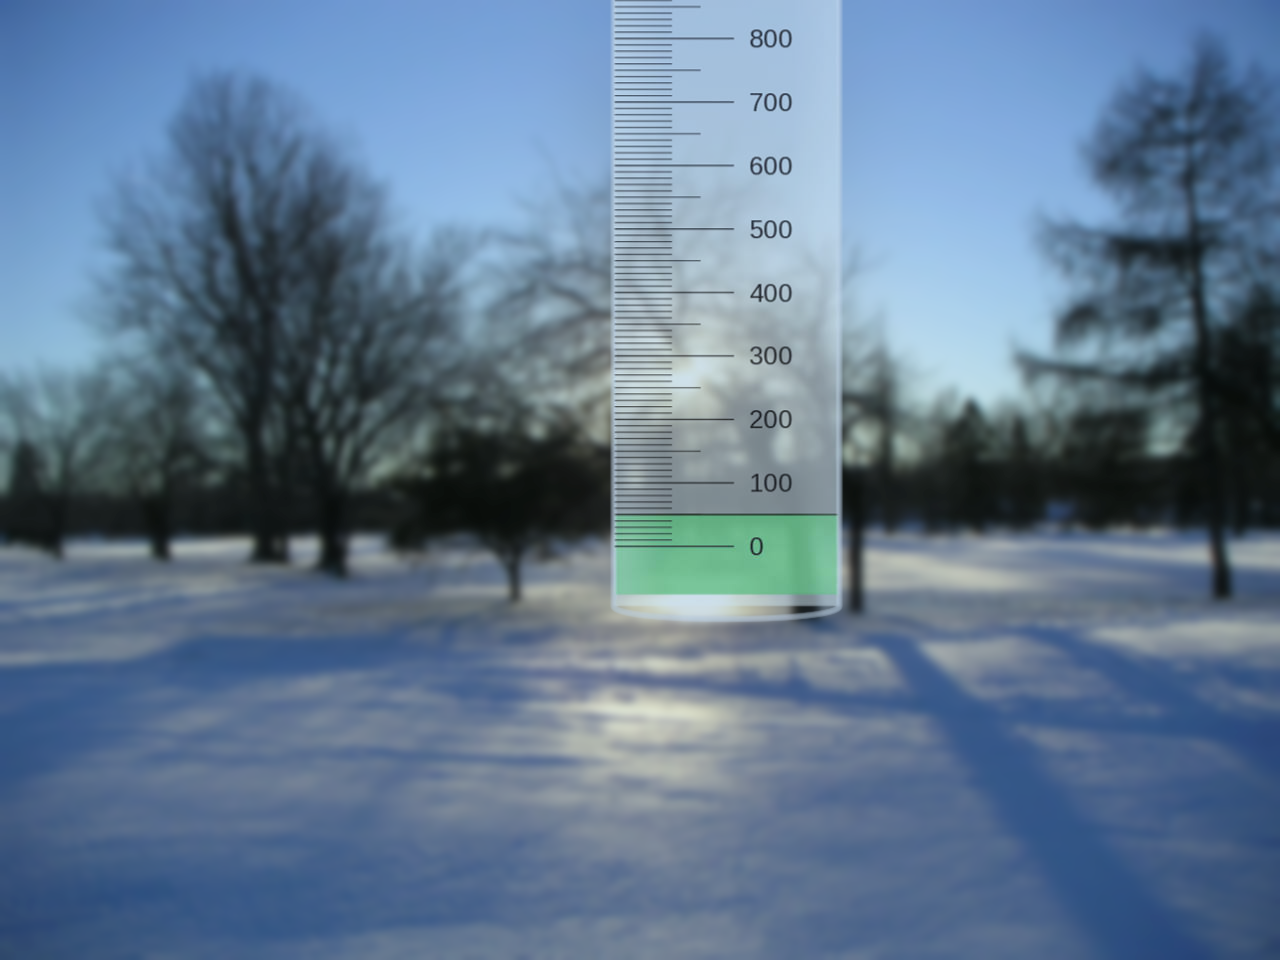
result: 50 mL
